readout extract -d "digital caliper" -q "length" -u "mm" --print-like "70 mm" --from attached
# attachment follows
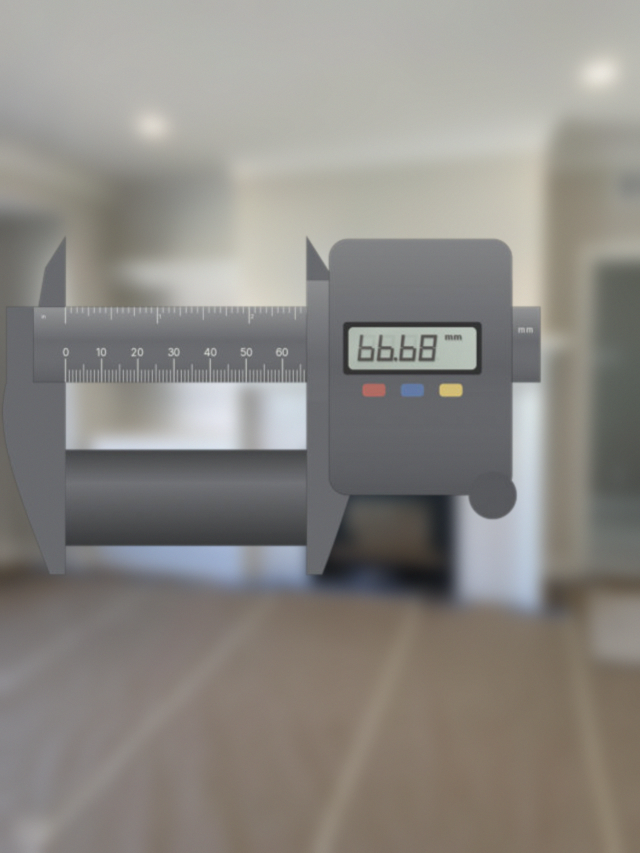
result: 66.68 mm
